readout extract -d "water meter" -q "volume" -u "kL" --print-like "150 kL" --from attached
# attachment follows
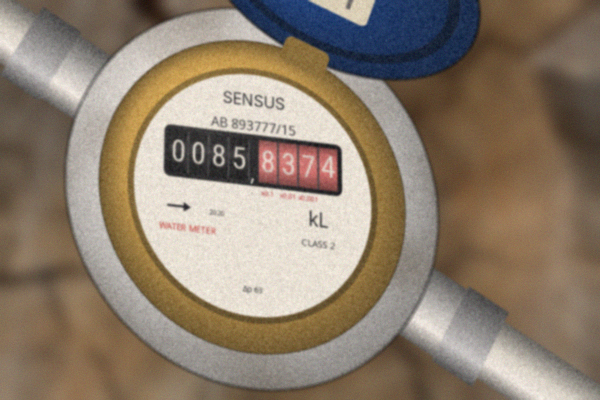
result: 85.8374 kL
